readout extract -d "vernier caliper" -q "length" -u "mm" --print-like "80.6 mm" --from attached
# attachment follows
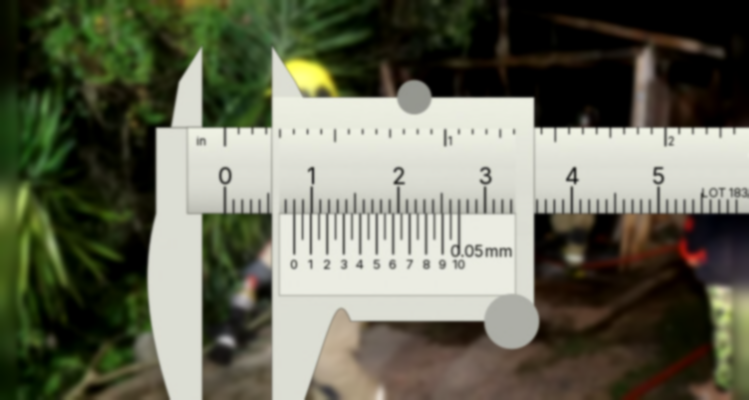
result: 8.0 mm
